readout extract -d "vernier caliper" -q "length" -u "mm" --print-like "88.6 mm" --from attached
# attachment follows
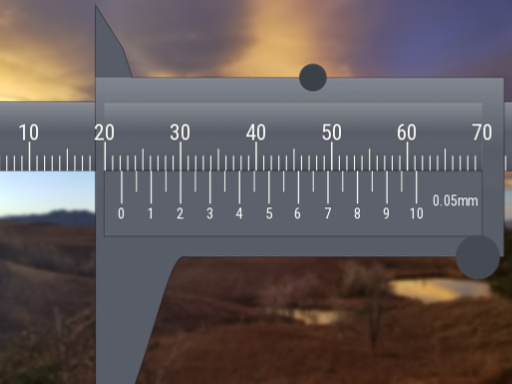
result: 22.2 mm
